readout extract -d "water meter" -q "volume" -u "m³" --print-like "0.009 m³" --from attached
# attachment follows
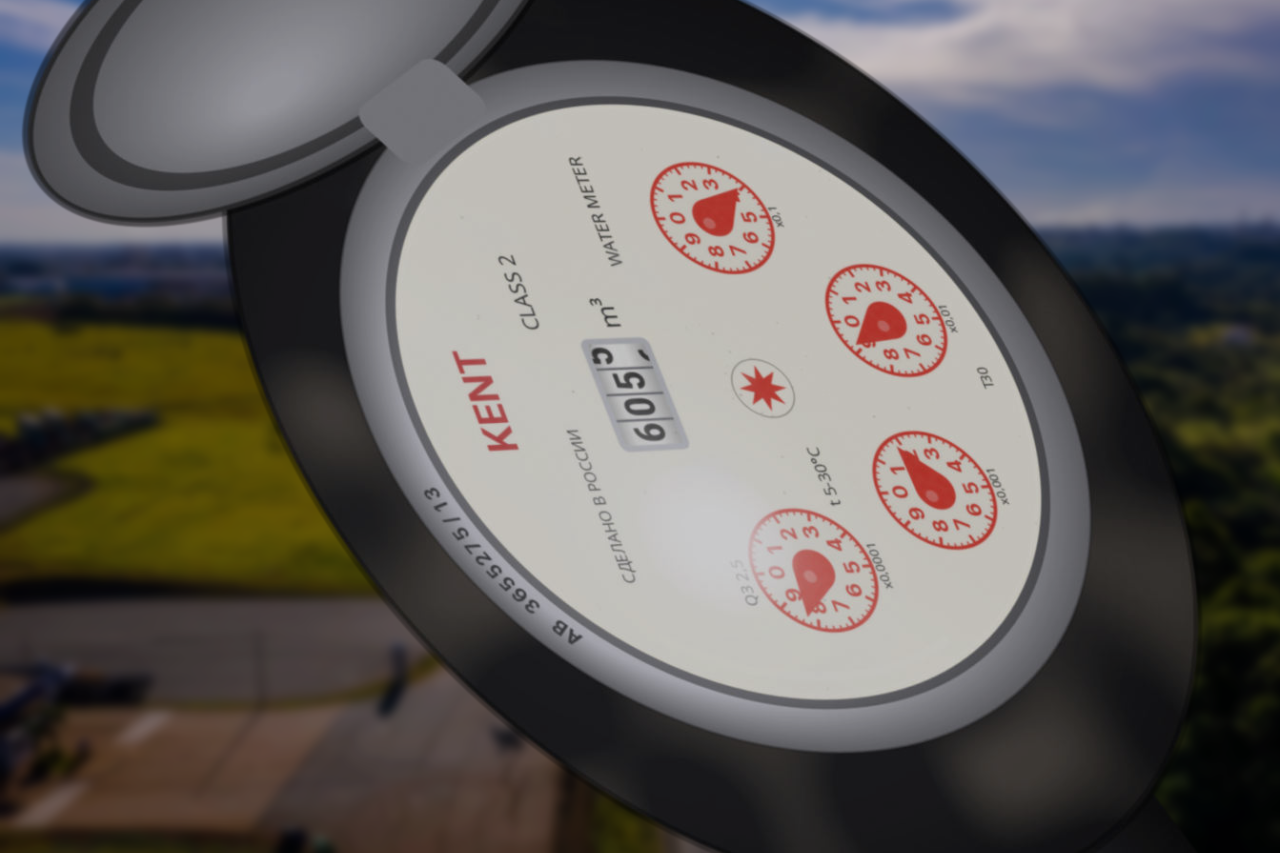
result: 6055.3918 m³
